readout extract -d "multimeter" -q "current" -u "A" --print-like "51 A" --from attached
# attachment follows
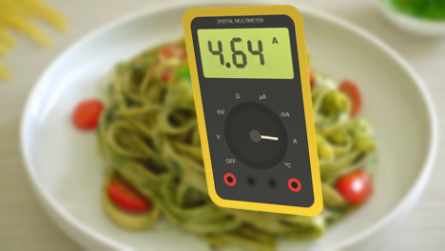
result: 4.64 A
